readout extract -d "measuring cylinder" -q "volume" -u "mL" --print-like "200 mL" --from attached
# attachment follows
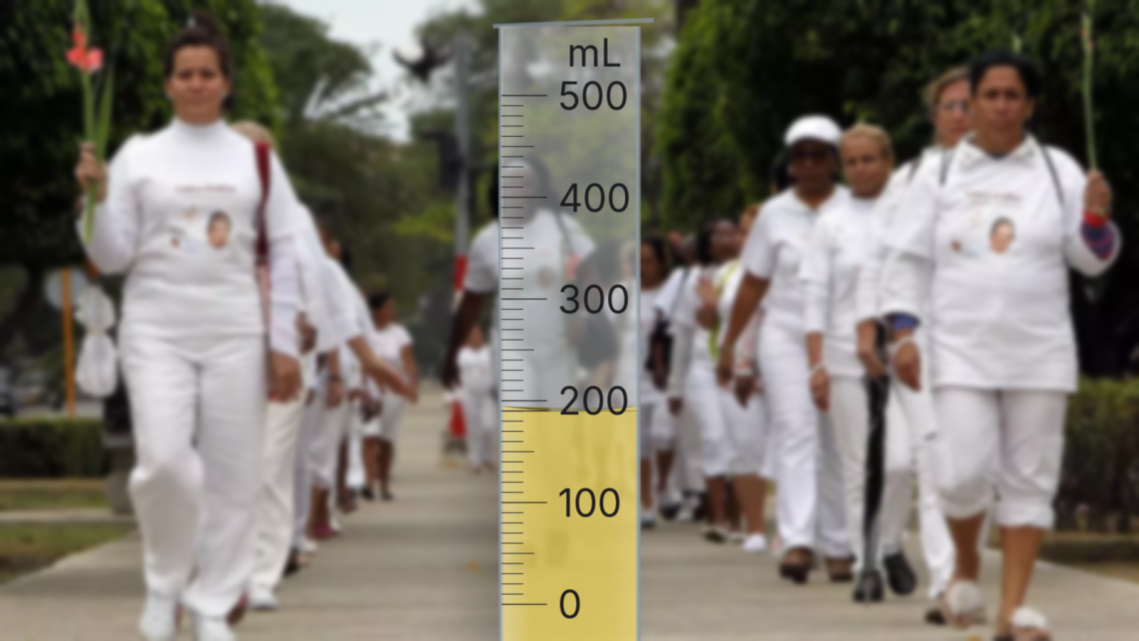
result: 190 mL
